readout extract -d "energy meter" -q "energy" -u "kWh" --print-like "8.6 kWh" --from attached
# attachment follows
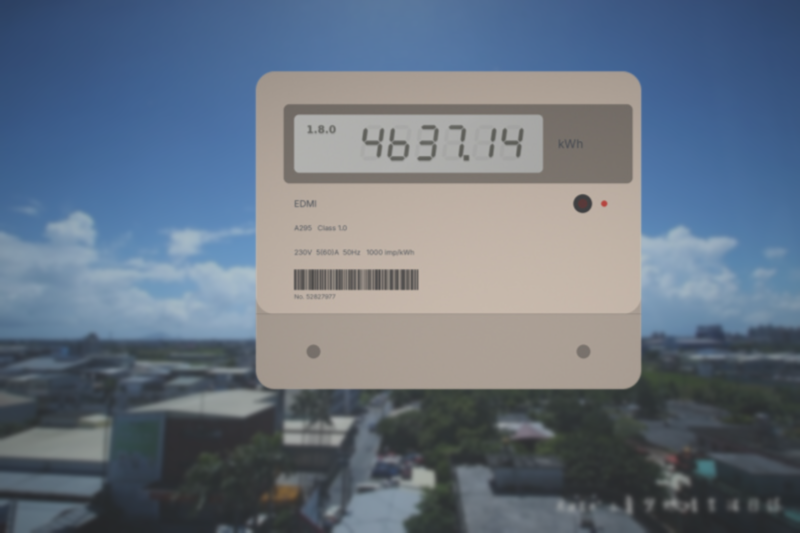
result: 4637.14 kWh
